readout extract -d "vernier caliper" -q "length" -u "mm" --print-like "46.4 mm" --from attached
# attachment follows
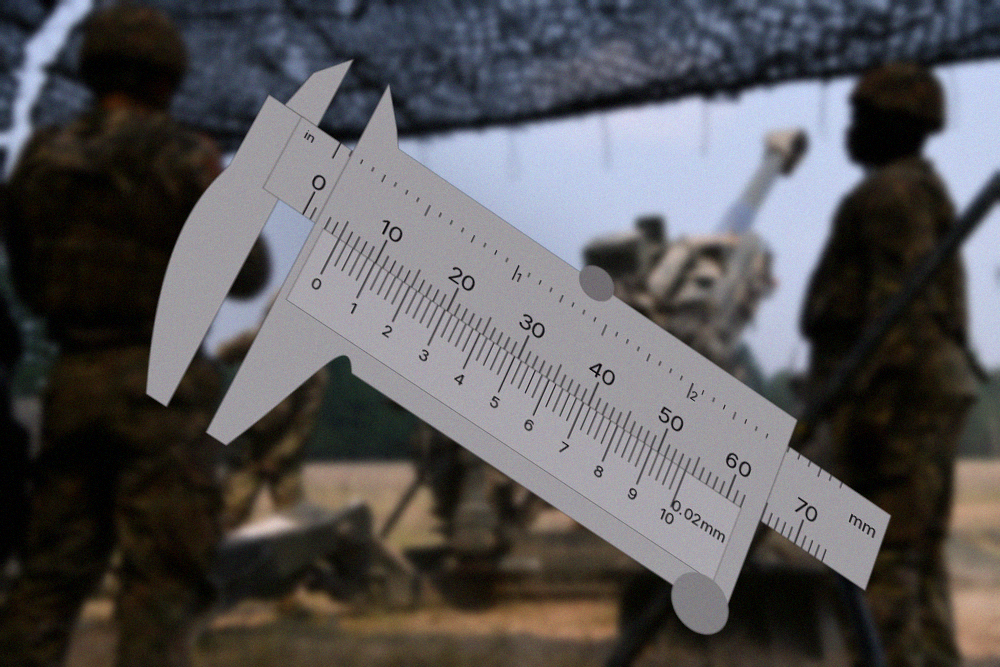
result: 5.0 mm
